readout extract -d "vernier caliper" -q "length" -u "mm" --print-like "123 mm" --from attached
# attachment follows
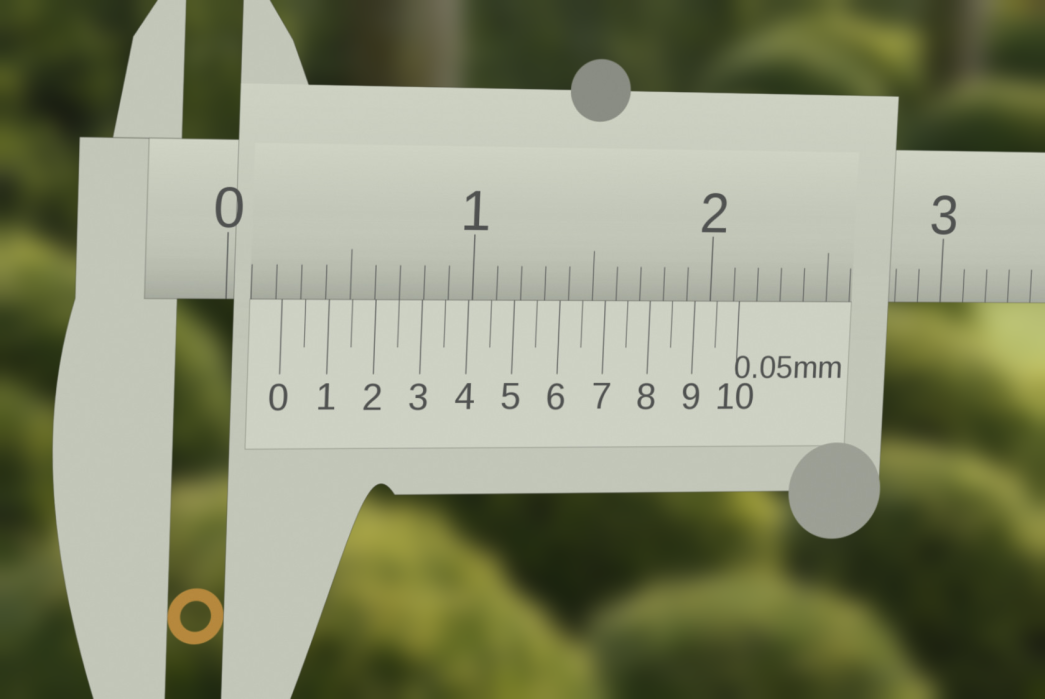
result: 2.25 mm
